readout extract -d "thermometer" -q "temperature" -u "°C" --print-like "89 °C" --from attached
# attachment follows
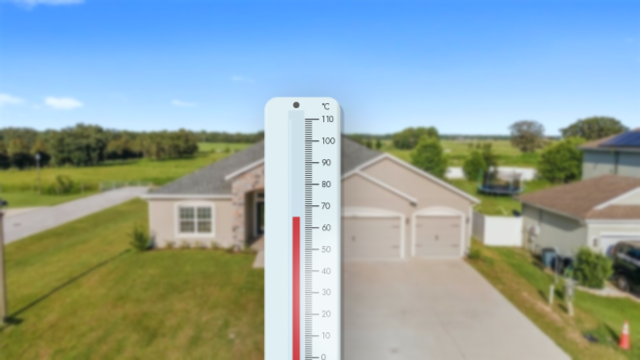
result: 65 °C
